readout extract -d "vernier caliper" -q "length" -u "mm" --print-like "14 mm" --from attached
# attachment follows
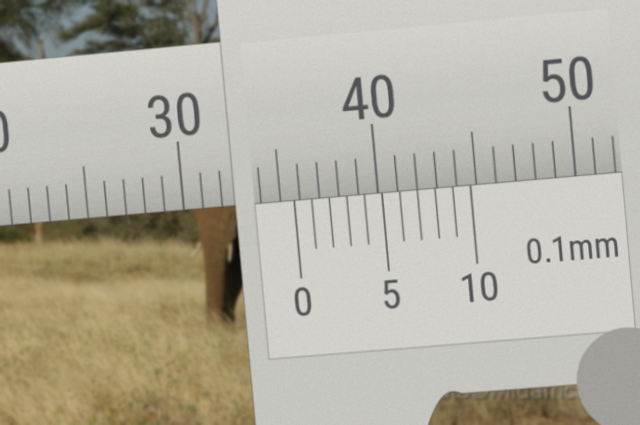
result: 35.7 mm
